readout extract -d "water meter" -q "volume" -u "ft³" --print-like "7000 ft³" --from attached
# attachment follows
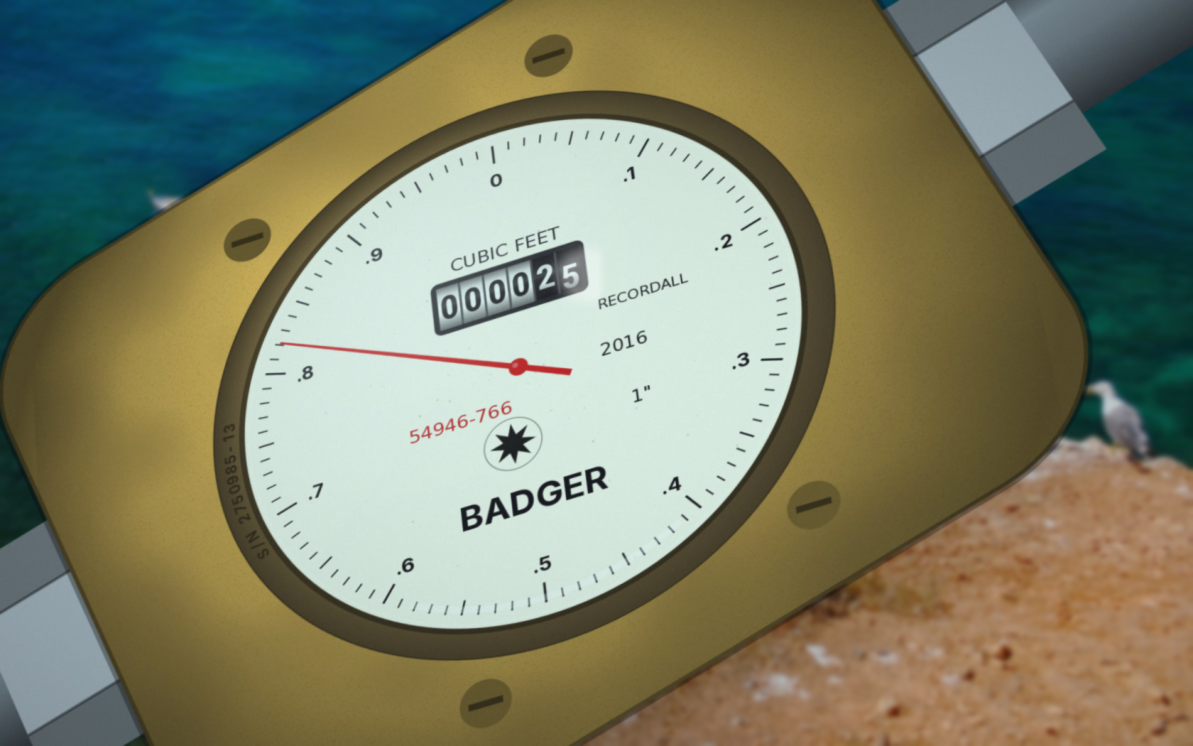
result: 24.82 ft³
